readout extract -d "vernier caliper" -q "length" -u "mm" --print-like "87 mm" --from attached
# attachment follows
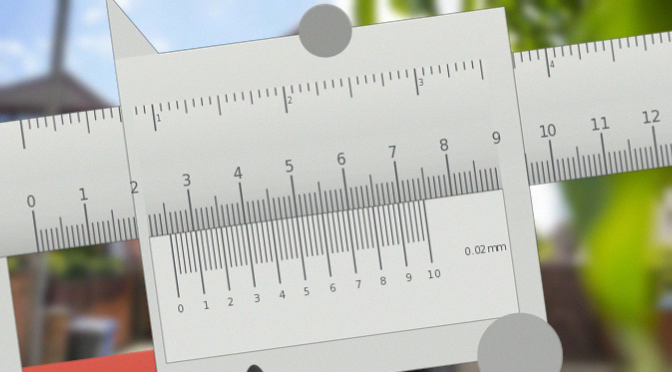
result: 25.5 mm
